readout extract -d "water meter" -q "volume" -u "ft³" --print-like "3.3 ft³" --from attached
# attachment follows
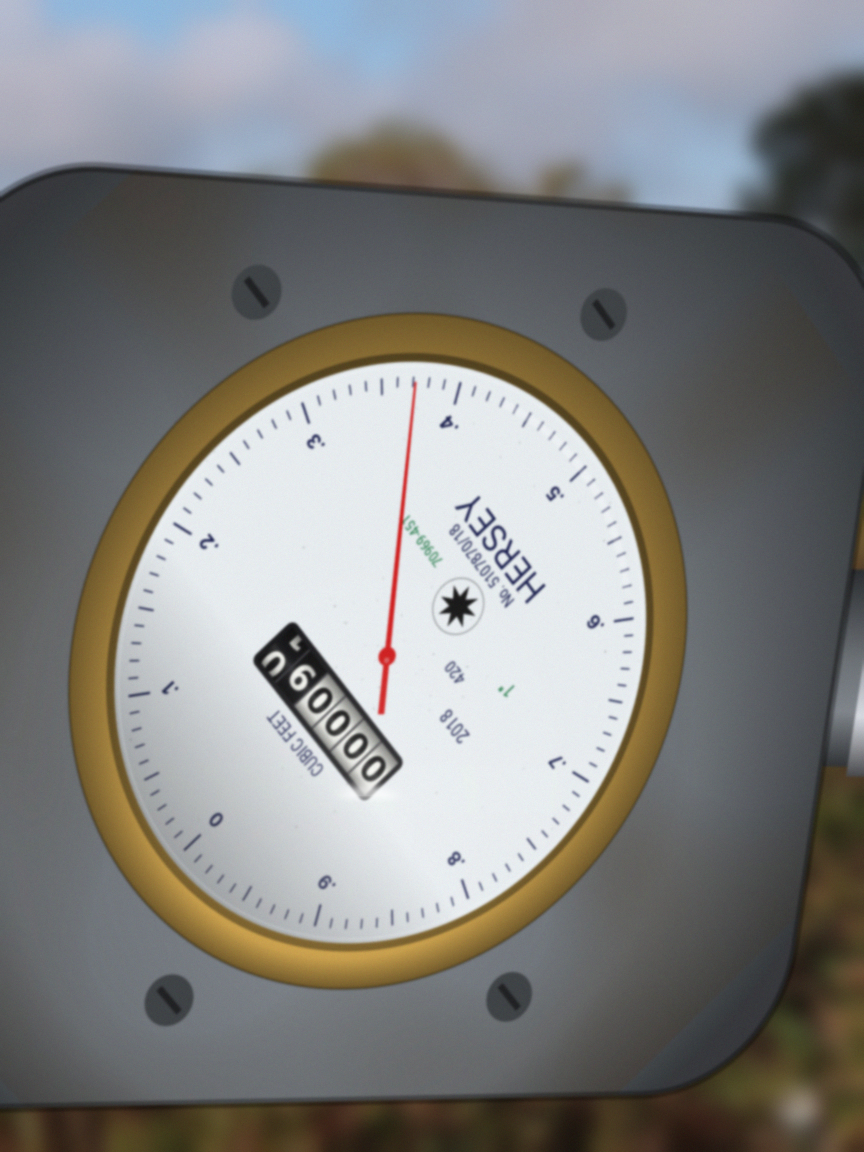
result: 90.37 ft³
